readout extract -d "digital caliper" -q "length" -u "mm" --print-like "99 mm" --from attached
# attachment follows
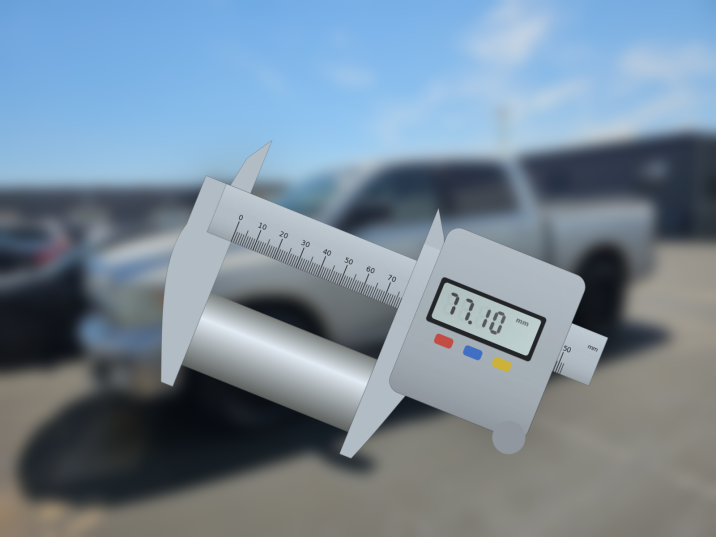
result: 77.10 mm
